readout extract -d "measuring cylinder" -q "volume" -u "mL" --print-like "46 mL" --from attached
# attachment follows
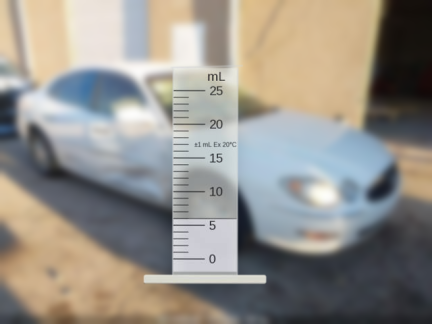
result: 6 mL
